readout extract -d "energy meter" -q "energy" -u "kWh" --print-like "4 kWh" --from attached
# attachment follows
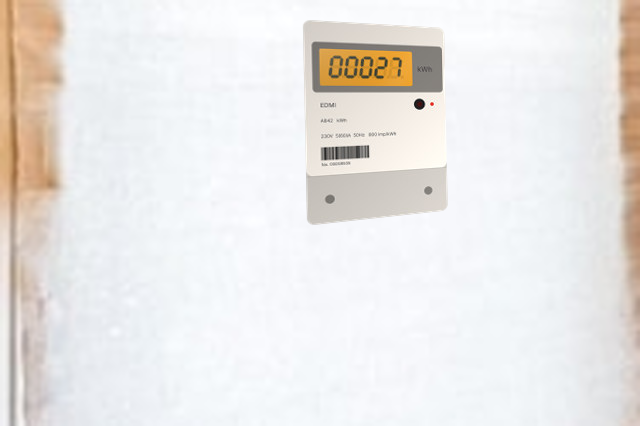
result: 27 kWh
